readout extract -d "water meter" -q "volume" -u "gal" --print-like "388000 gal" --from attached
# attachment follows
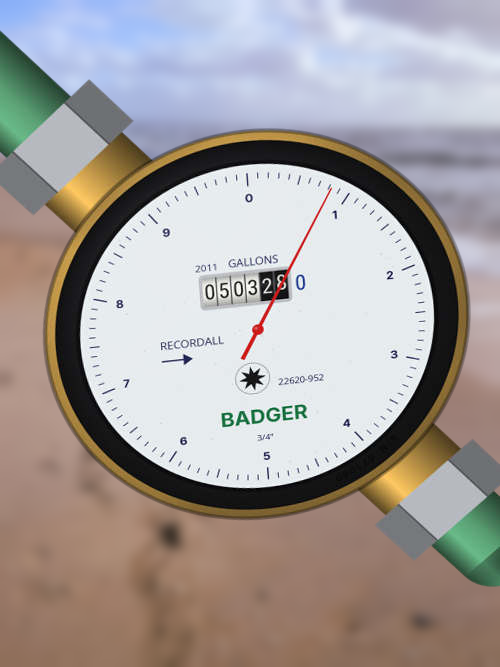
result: 503280.8 gal
